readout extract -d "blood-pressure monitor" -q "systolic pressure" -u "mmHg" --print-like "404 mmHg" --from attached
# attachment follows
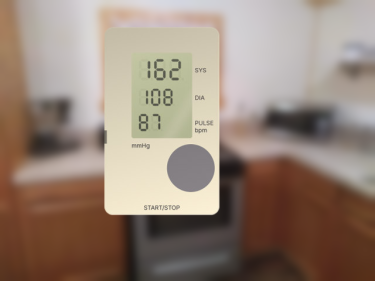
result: 162 mmHg
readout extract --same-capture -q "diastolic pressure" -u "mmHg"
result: 108 mmHg
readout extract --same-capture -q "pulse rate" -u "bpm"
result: 87 bpm
